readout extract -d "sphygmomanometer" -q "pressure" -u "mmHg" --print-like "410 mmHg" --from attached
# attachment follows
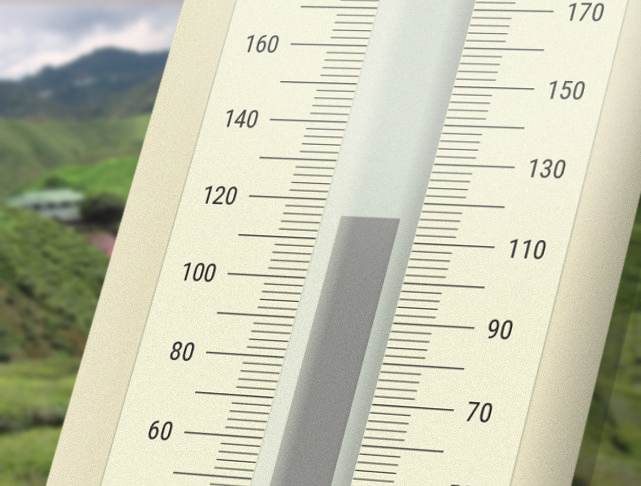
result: 116 mmHg
